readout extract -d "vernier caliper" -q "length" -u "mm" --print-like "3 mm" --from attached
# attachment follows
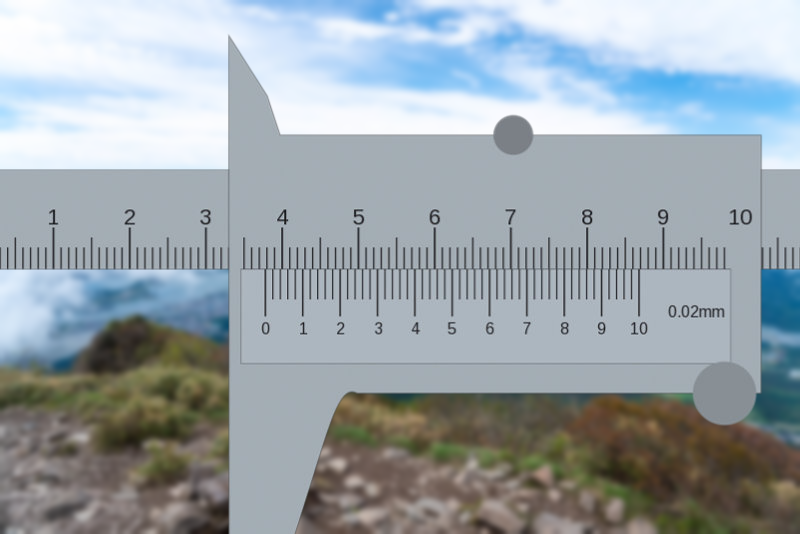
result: 37.8 mm
